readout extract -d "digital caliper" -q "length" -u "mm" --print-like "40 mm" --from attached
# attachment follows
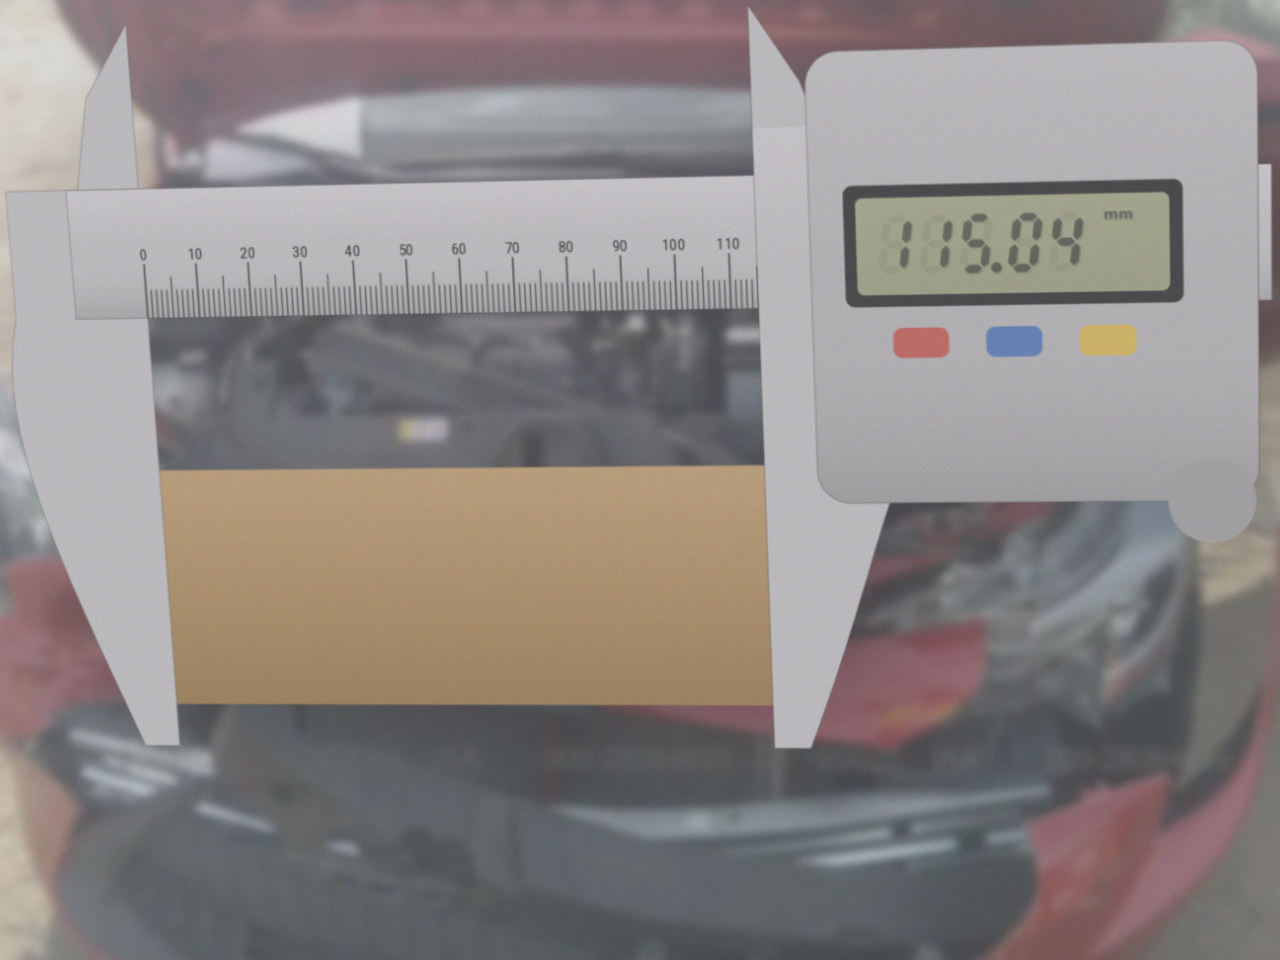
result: 115.04 mm
